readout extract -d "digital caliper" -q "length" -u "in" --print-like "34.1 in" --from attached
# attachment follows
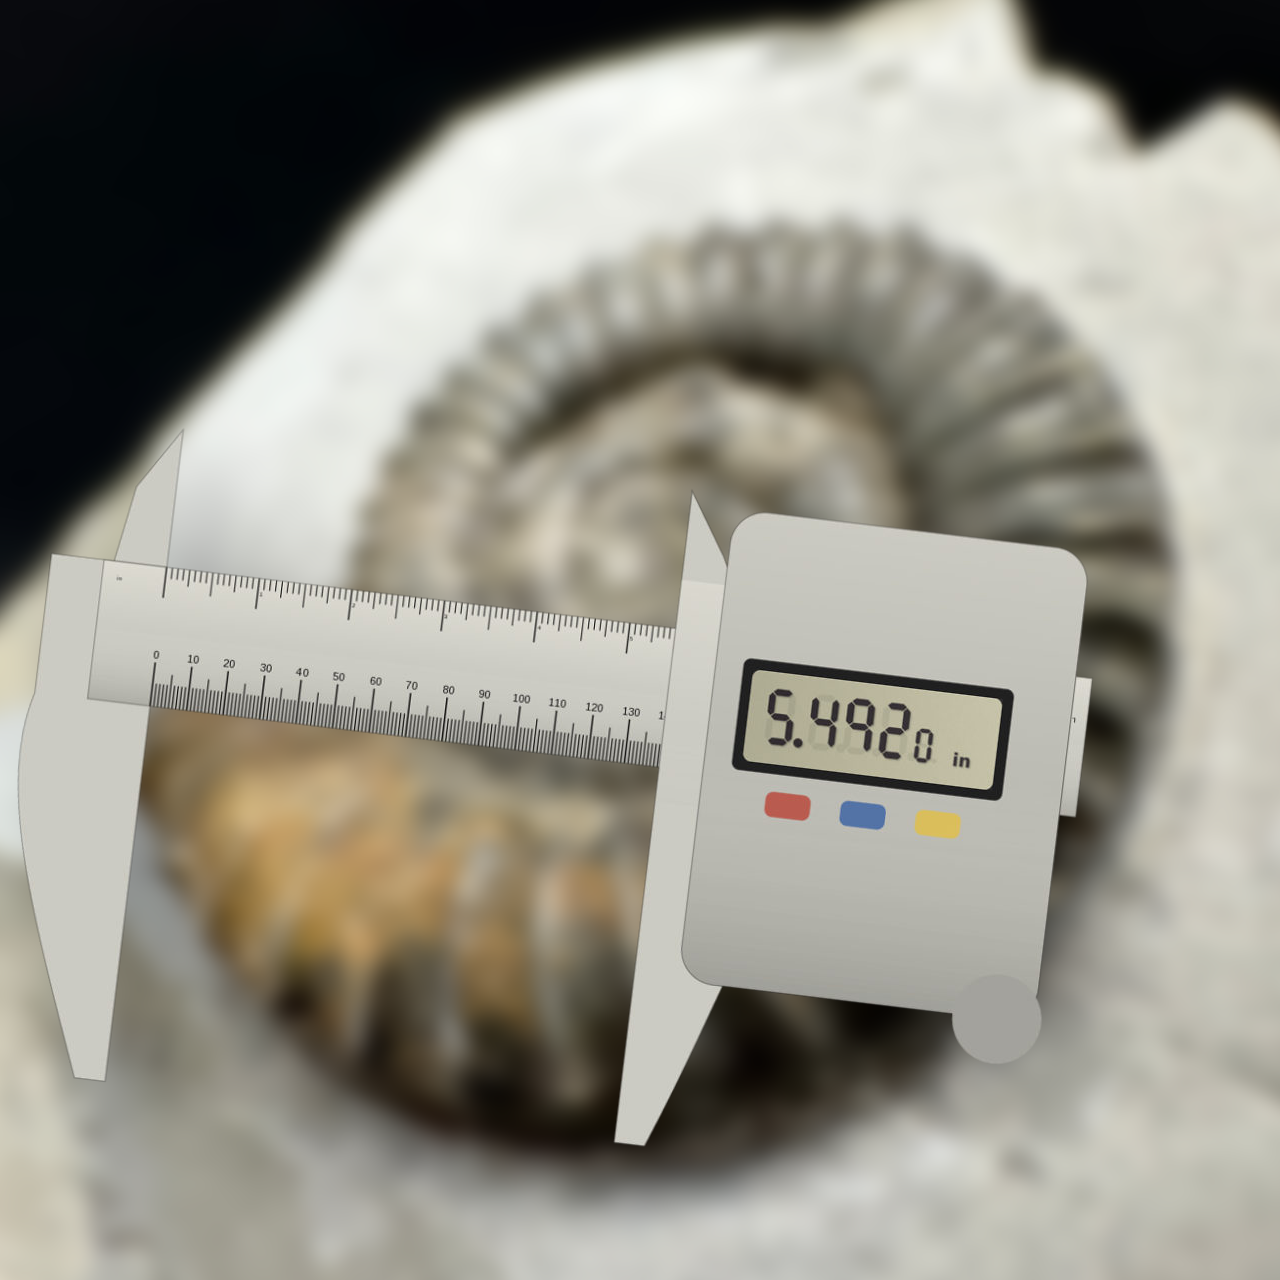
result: 5.4920 in
